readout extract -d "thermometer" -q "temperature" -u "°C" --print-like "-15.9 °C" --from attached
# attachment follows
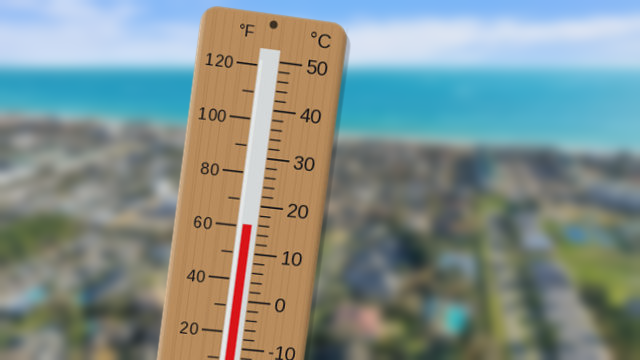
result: 16 °C
